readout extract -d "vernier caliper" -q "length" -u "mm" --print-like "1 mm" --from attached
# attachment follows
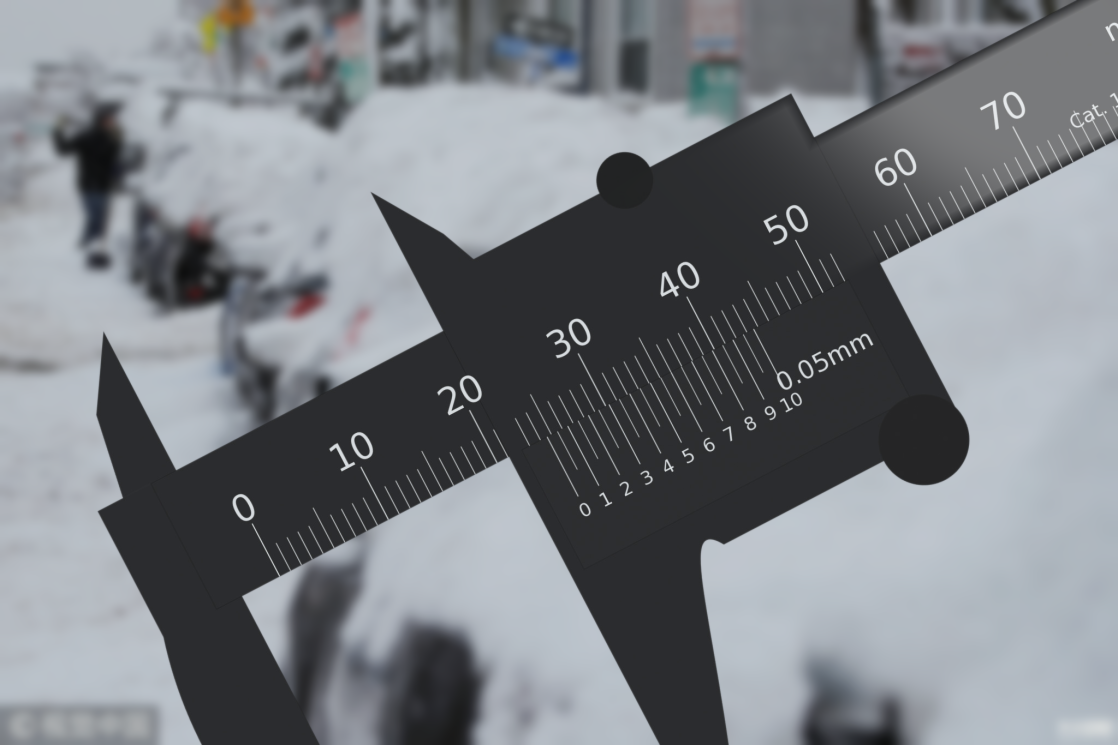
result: 24.6 mm
